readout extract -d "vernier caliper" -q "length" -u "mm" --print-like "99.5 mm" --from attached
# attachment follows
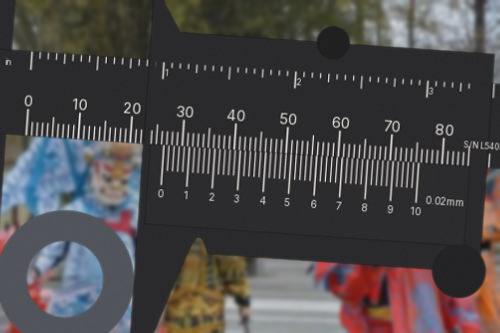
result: 26.5 mm
